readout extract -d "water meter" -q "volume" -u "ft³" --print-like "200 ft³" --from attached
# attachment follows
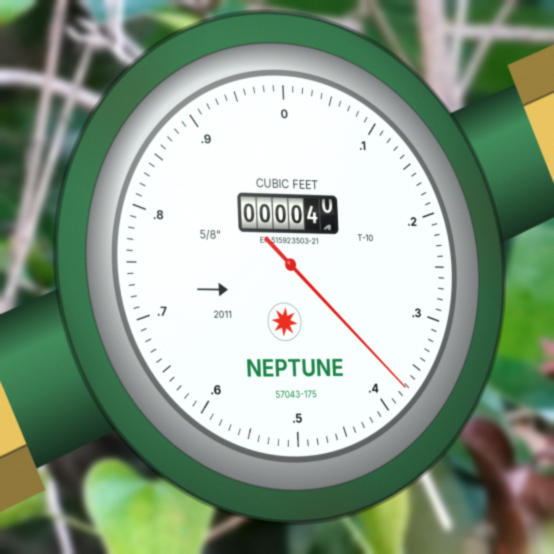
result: 40.37 ft³
